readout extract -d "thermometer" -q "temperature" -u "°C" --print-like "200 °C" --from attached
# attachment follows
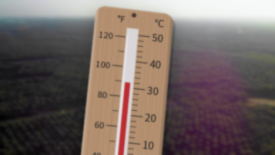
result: 32 °C
